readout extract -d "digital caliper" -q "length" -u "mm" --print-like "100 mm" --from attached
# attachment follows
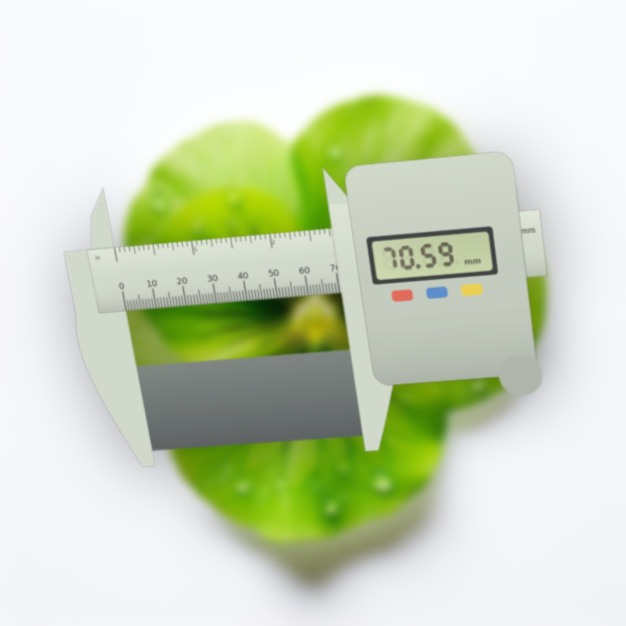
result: 70.59 mm
